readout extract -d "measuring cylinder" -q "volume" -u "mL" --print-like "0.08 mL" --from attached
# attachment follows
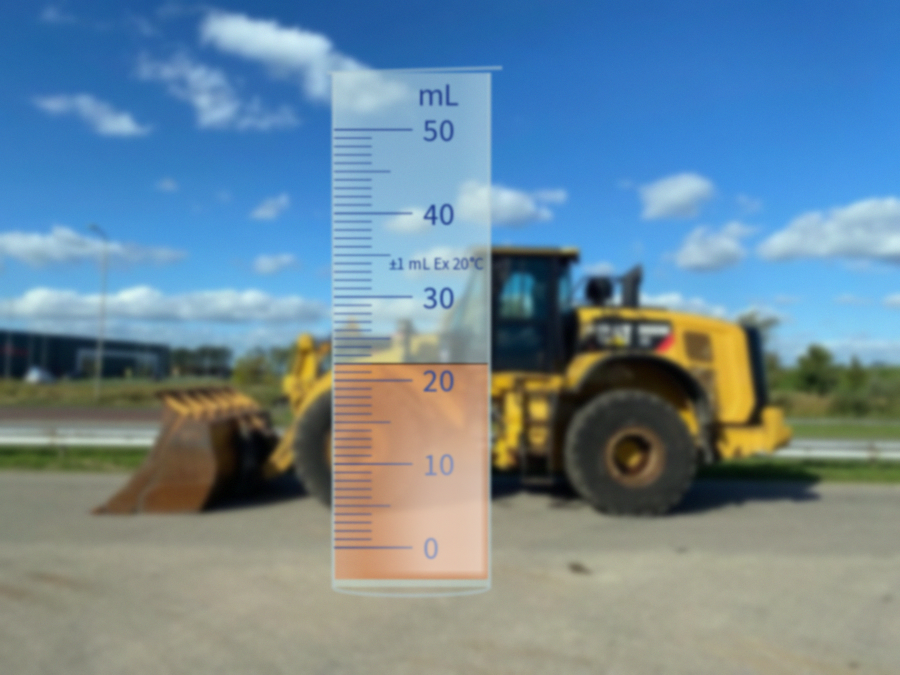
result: 22 mL
